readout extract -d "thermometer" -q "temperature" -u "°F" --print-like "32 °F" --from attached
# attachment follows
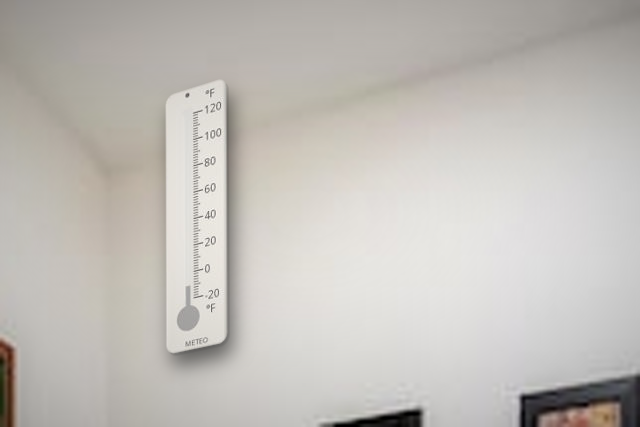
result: -10 °F
